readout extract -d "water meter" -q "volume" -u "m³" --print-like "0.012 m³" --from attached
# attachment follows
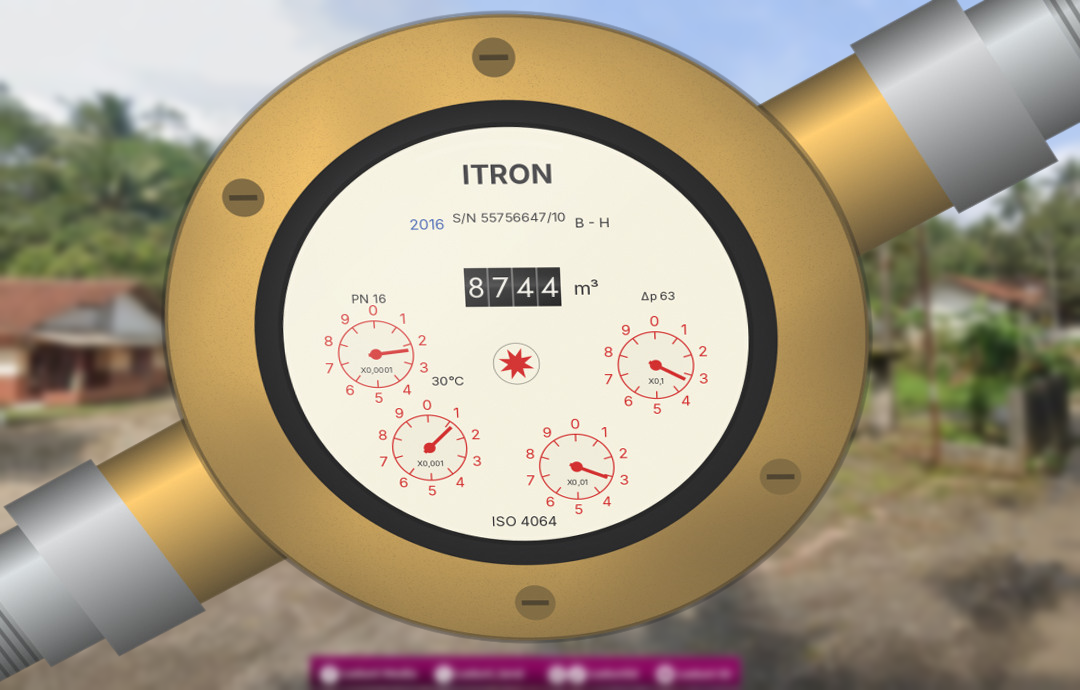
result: 8744.3312 m³
